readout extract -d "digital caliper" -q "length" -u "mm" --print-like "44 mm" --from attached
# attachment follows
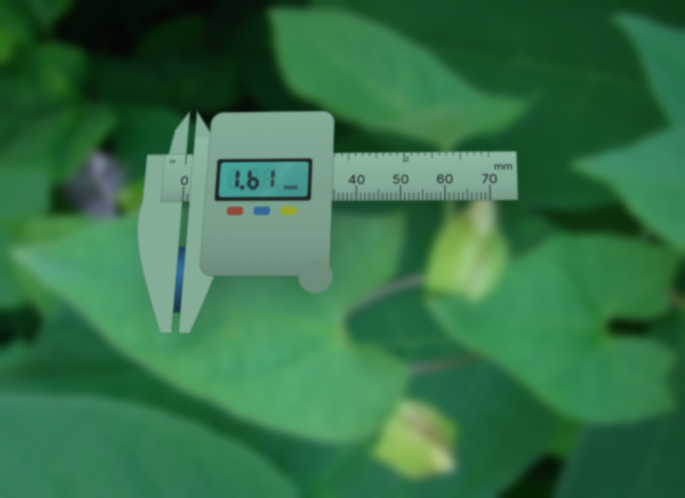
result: 1.61 mm
